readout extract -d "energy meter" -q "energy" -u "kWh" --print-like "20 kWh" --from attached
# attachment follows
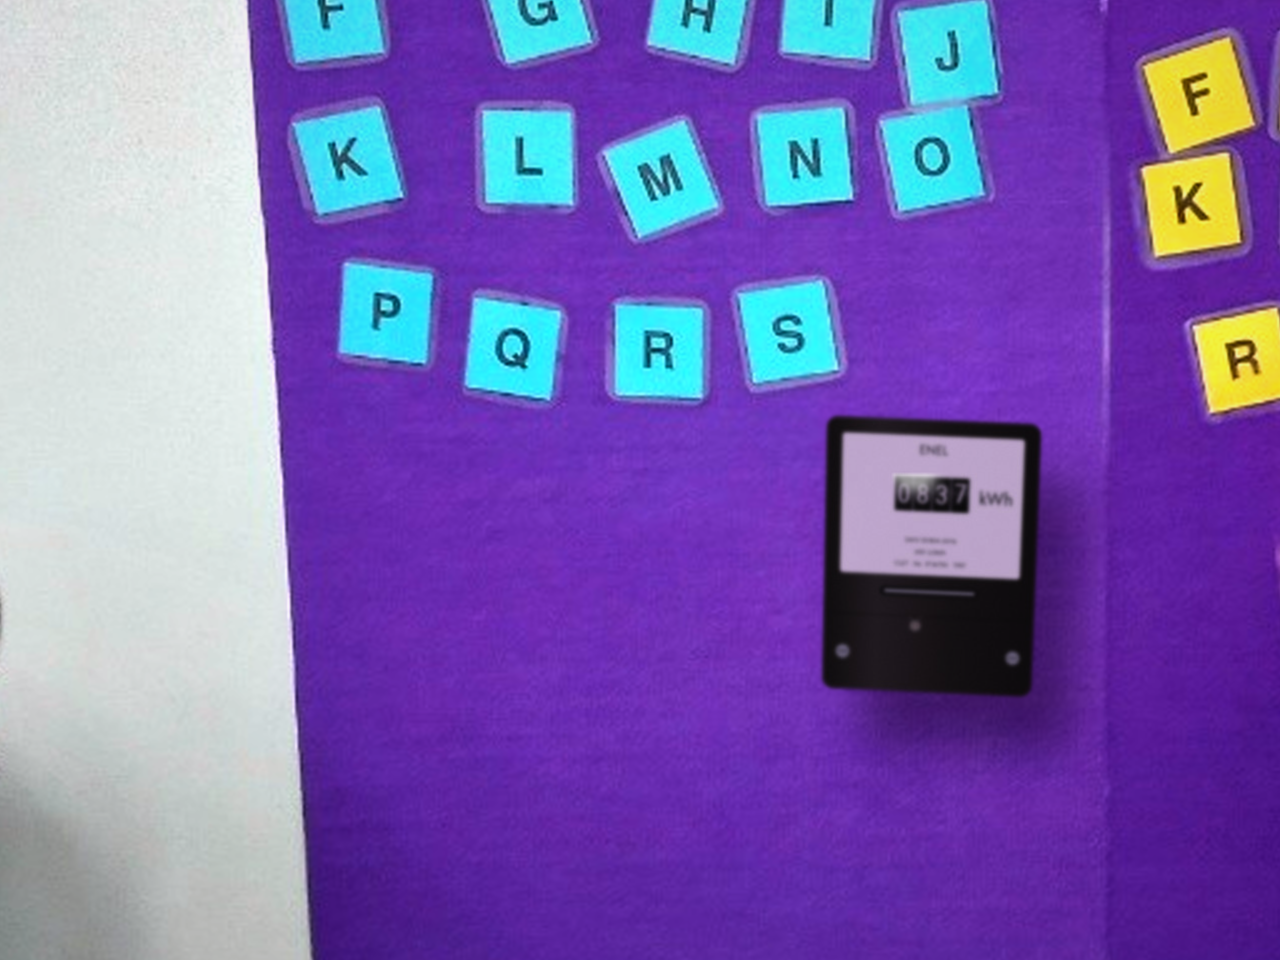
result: 837 kWh
